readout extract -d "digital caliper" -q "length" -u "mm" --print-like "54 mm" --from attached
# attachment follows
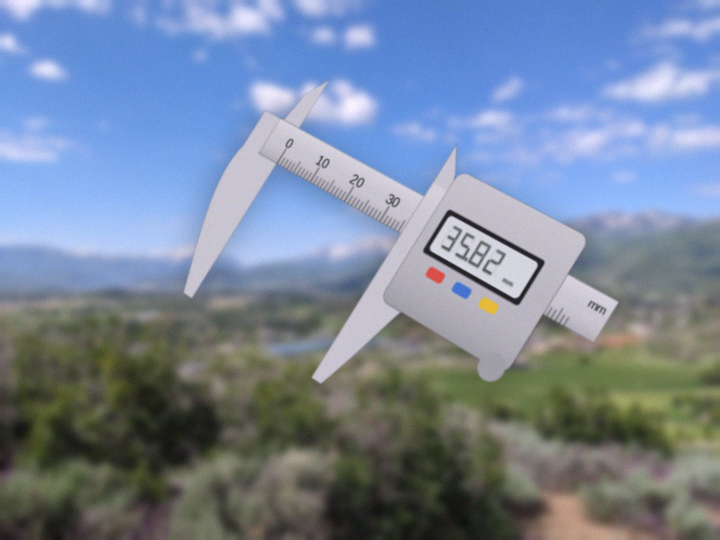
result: 35.82 mm
